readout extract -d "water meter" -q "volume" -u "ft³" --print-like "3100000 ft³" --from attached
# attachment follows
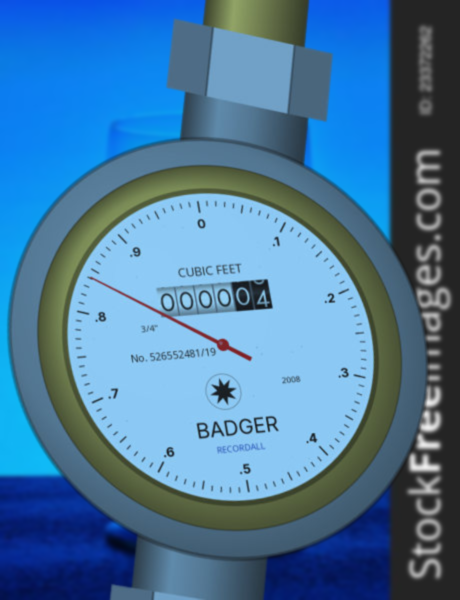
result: 3.84 ft³
